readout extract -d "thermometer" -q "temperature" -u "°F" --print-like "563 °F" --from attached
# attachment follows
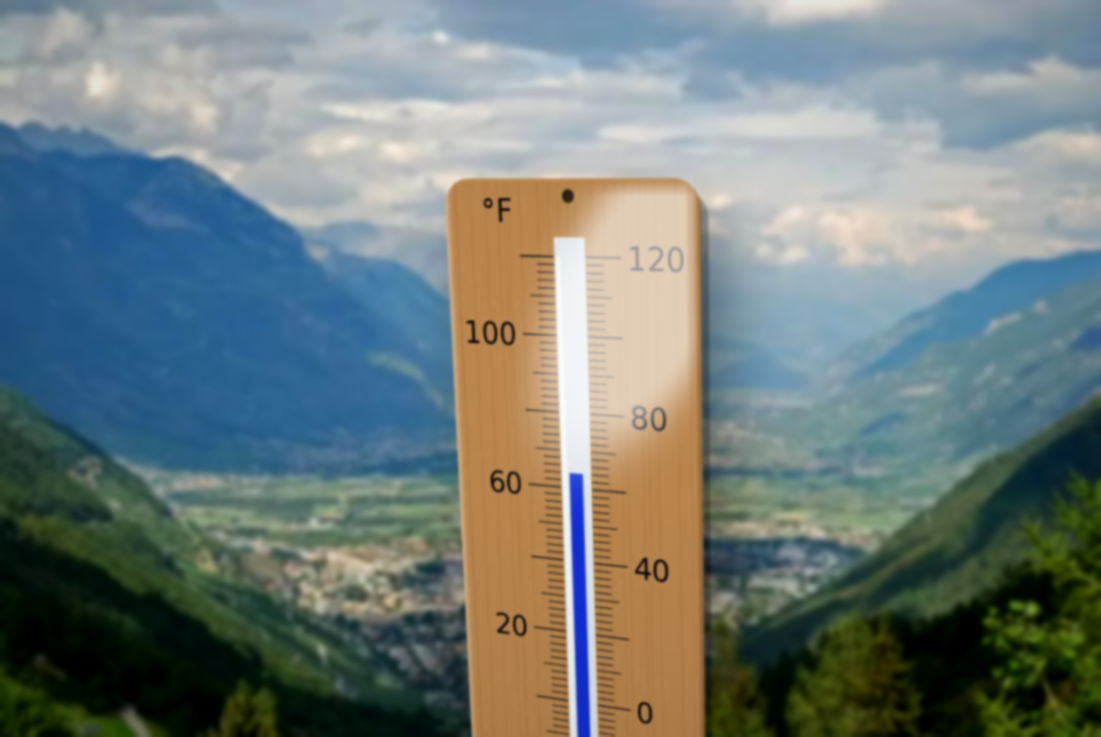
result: 64 °F
